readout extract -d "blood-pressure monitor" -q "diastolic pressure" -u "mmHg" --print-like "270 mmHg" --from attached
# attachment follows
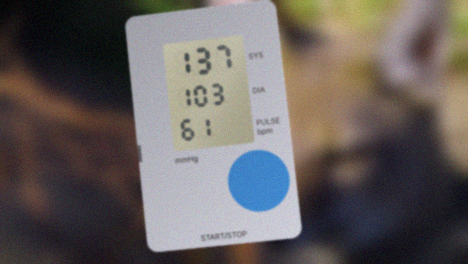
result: 103 mmHg
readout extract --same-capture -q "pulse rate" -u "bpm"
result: 61 bpm
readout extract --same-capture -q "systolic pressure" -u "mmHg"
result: 137 mmHg
